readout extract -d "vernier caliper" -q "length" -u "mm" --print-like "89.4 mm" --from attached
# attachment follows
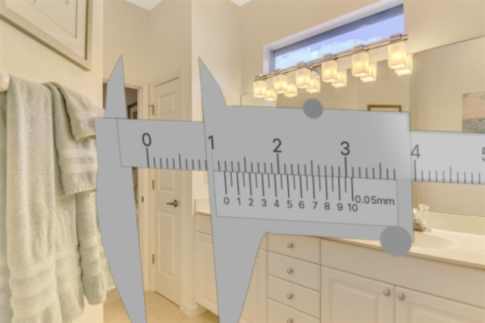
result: 11.8 mm
